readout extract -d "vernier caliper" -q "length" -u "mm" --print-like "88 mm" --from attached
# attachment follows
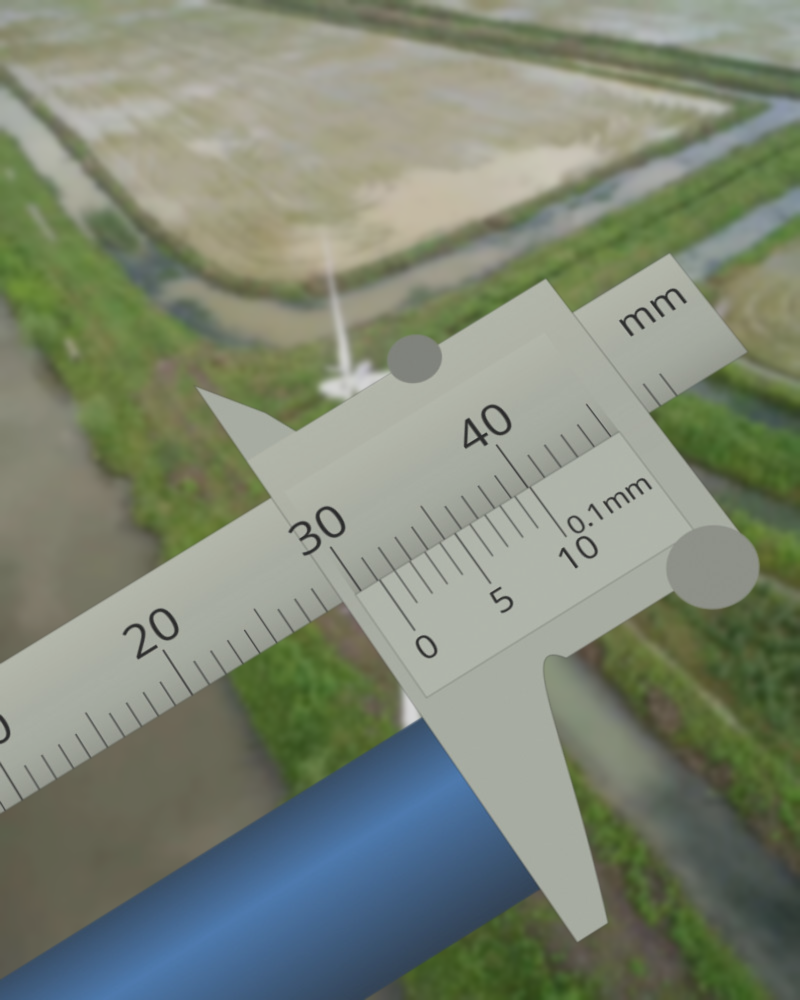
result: 31.1 mm
